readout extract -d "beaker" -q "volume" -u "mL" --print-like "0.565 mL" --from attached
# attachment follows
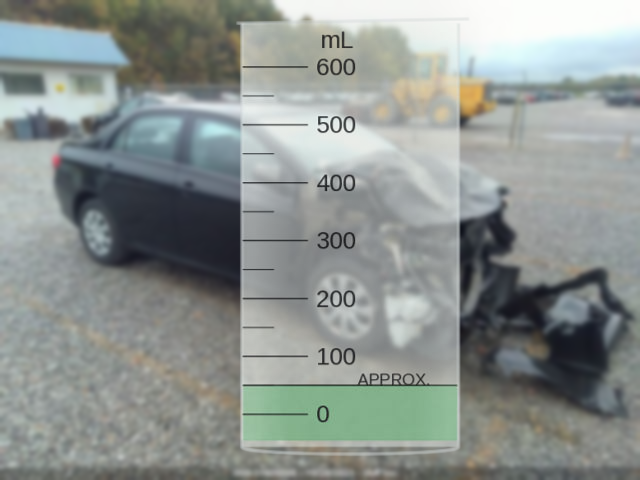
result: 50 mL
